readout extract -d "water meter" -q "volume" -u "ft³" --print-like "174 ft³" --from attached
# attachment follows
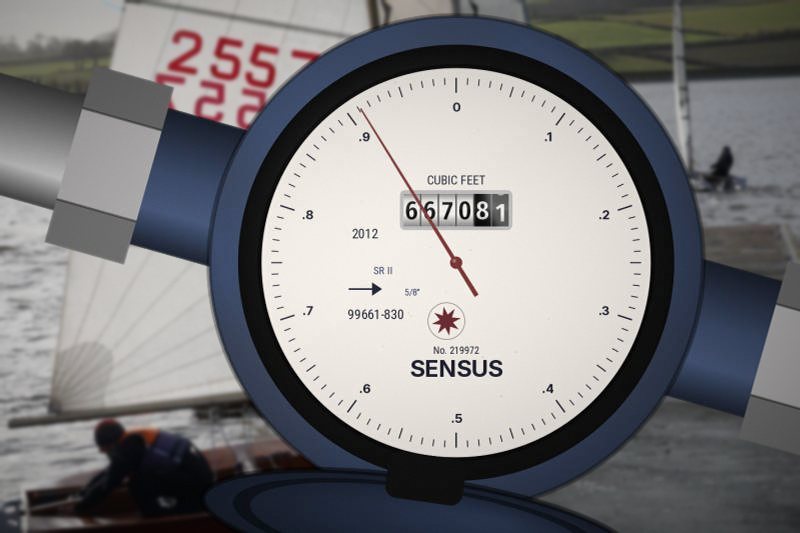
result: 667080.91 ft³
